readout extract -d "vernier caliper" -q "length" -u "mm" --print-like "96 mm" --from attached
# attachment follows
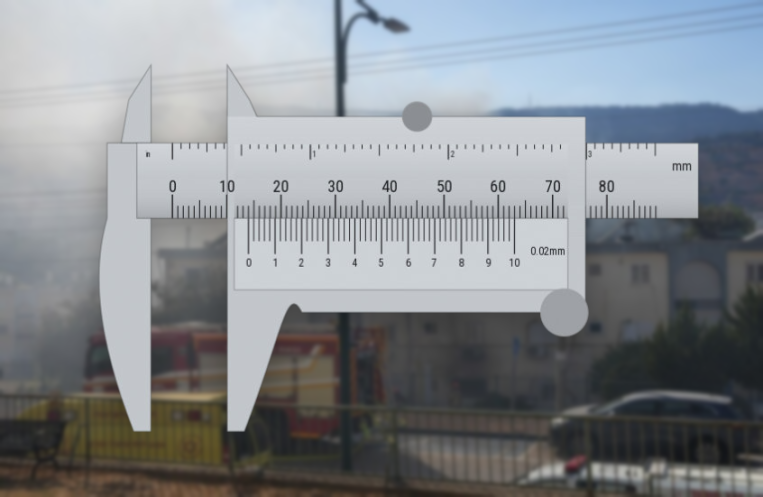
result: 14.0 mm
